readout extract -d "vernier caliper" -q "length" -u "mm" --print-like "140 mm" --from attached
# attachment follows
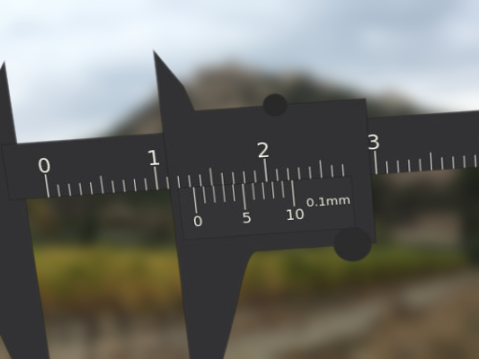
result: 13.3 mm
